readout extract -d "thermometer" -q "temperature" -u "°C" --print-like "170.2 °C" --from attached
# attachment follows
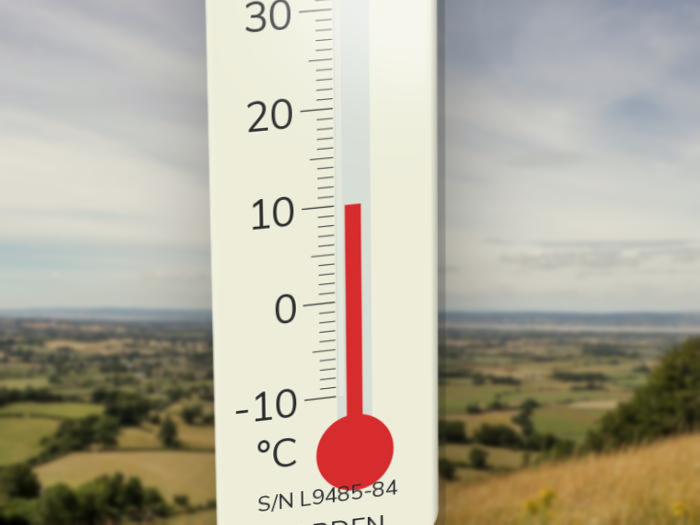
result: 10 °C
